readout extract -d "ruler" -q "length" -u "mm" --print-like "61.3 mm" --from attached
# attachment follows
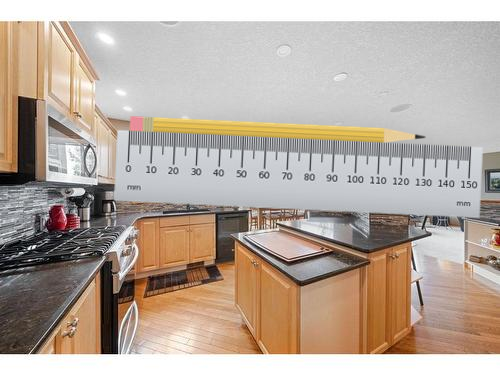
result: 130 mm
